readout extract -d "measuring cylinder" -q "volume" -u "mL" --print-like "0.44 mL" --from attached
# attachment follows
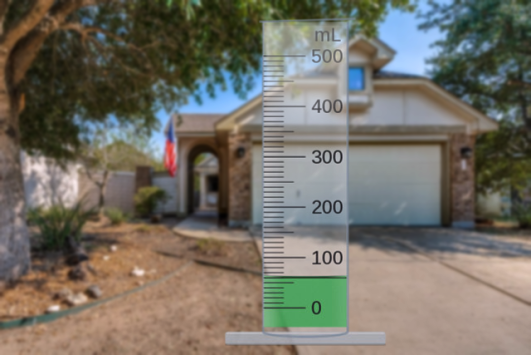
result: 60 mL
